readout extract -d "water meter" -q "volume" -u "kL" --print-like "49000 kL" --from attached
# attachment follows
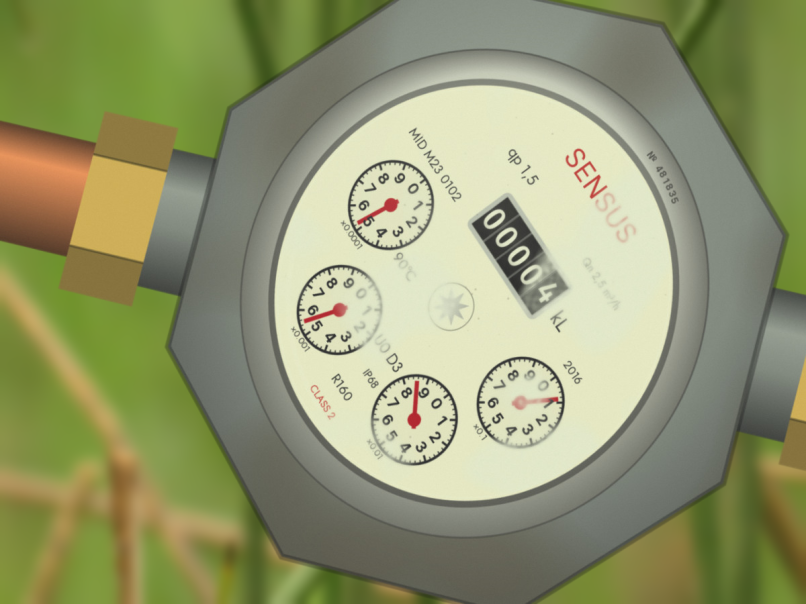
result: 4.0855 kL
